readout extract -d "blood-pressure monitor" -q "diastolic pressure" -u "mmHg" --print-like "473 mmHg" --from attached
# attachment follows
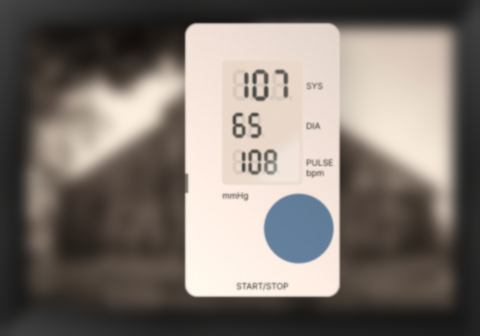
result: 65 mmHg
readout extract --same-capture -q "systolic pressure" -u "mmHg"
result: 107 mmHg
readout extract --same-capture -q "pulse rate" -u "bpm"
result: 108 bpm
